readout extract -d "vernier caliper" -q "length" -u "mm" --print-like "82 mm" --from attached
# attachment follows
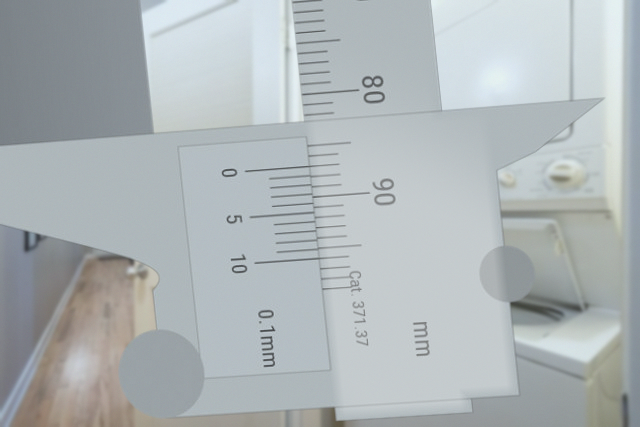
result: 87.0 mm
